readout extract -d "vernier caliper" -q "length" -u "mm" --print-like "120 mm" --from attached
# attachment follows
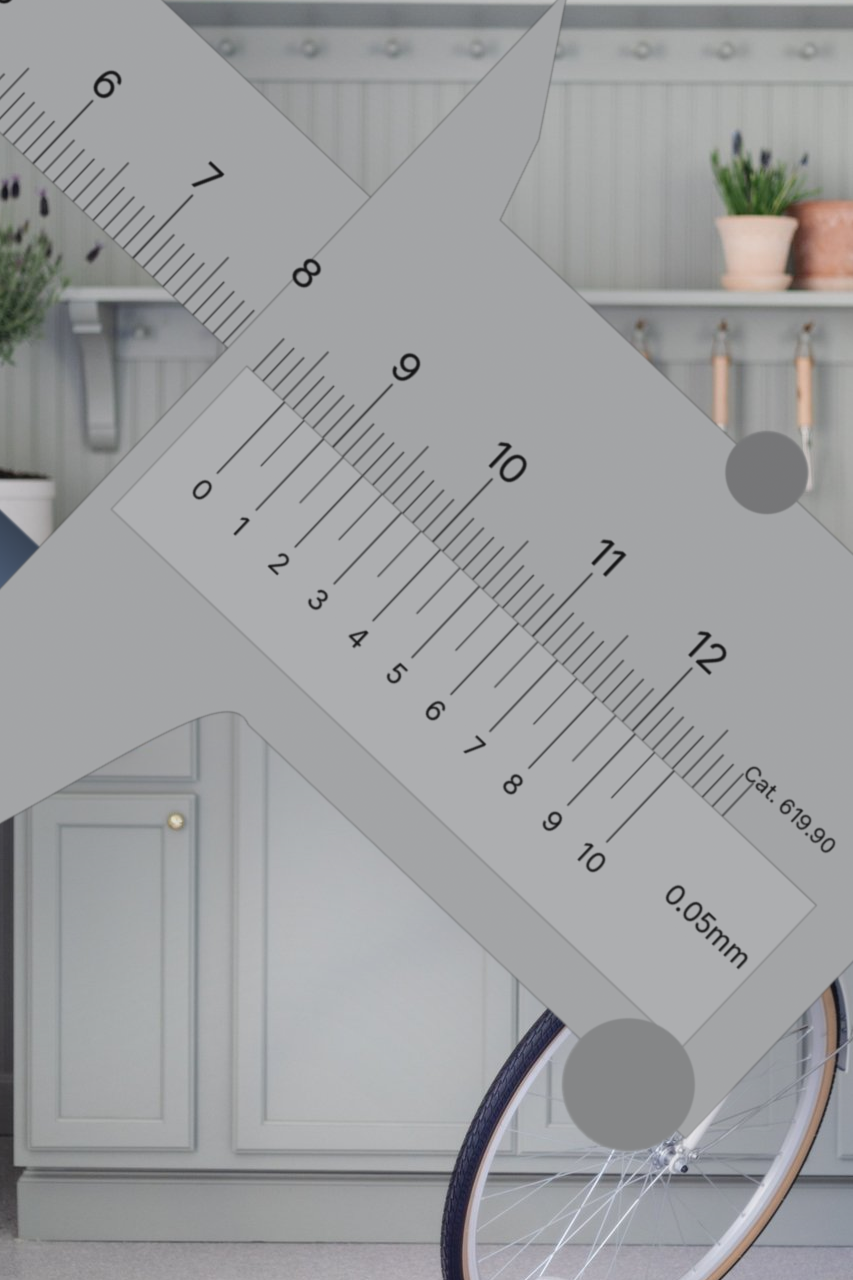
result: 85.2 mm
